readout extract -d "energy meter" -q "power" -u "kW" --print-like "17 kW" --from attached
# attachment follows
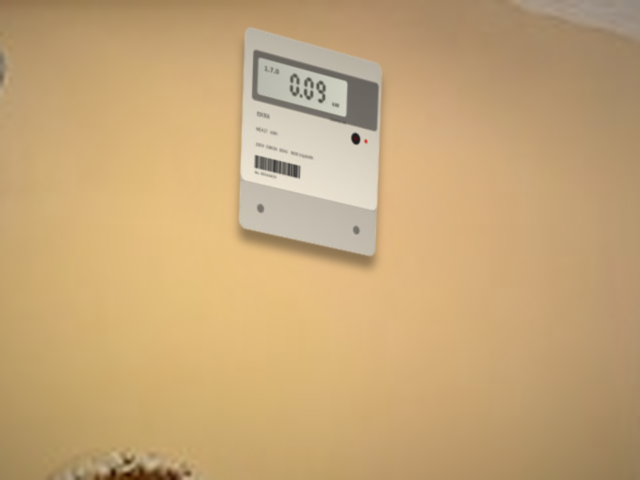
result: 0.09 kW
